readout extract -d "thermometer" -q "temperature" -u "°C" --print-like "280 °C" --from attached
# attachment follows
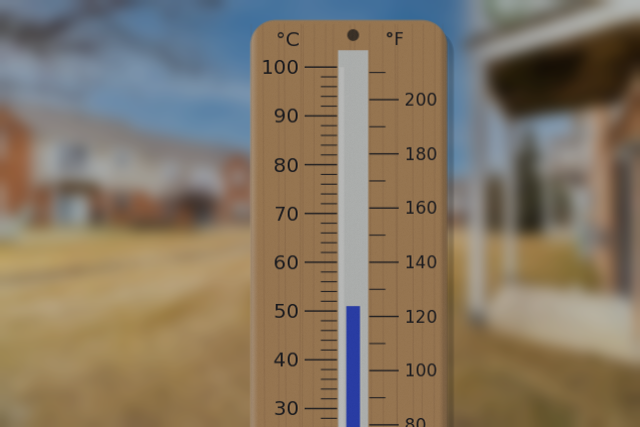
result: 51 °C
